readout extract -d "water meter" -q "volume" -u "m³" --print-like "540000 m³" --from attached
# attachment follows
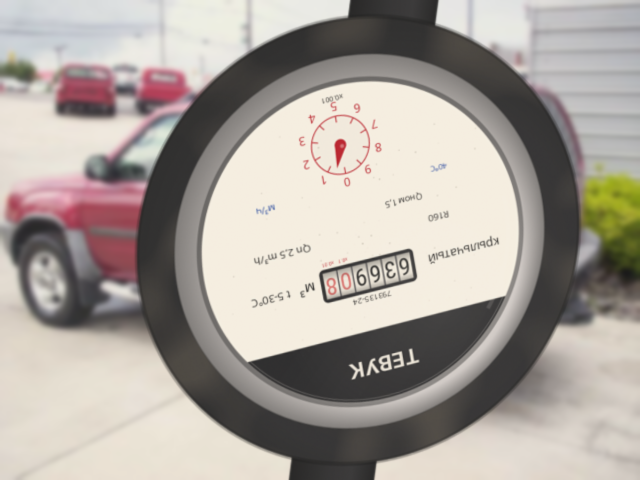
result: 6369.080 m³
